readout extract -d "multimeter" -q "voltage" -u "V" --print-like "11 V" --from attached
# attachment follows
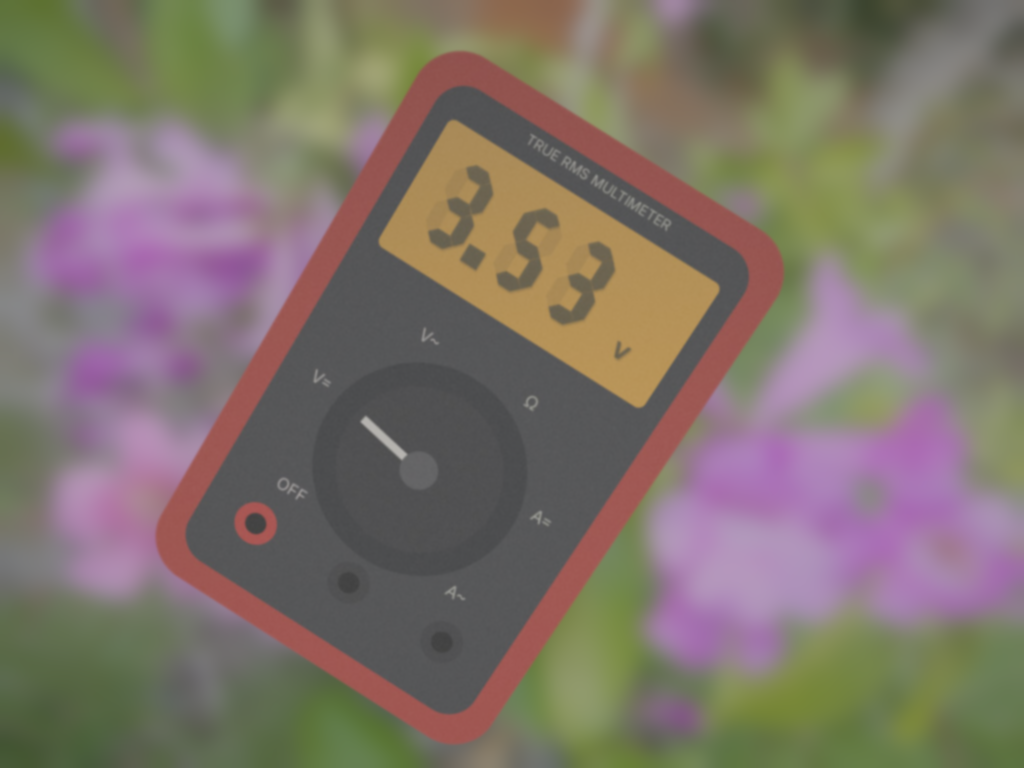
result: 3.53 V
